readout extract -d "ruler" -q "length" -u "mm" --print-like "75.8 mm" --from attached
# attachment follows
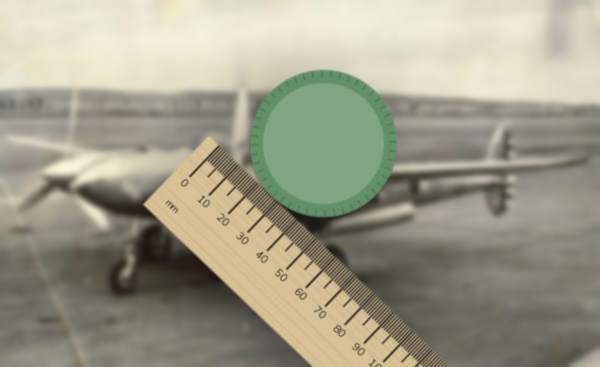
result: 55 mm
